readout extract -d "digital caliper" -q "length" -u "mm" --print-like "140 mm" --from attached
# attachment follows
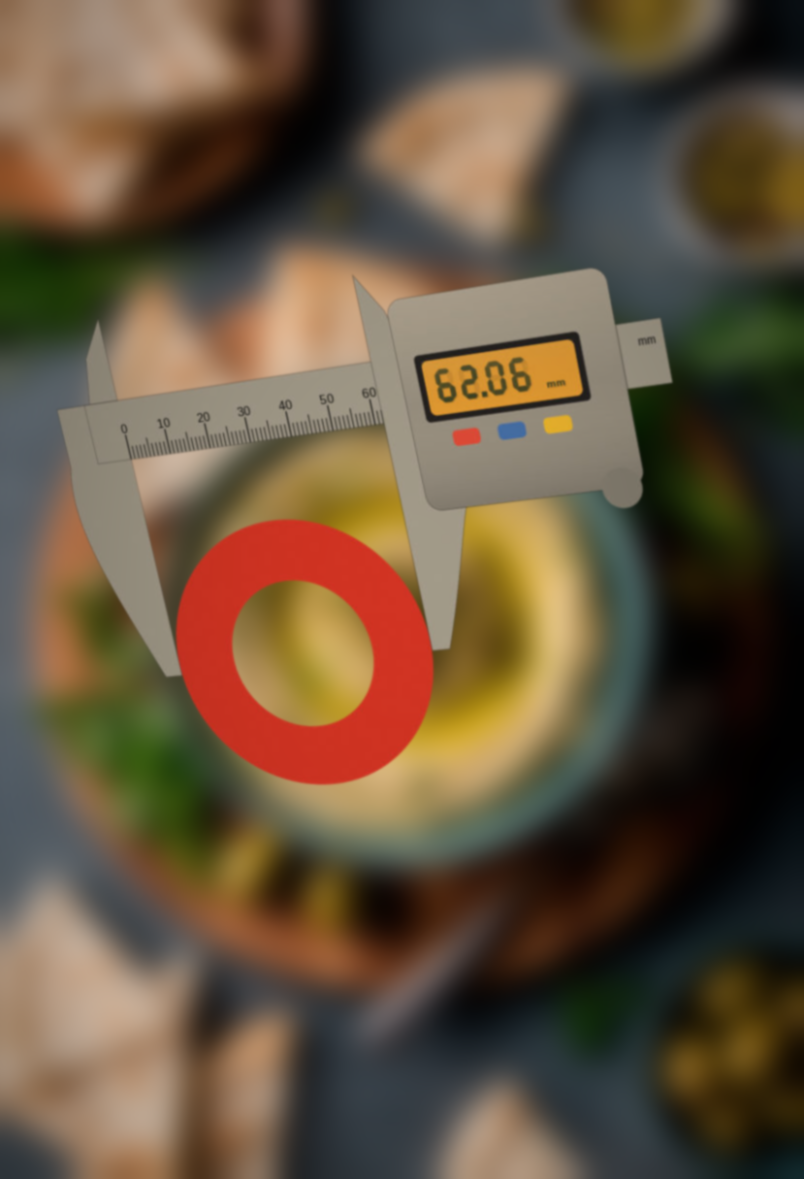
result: 62.06 mm
